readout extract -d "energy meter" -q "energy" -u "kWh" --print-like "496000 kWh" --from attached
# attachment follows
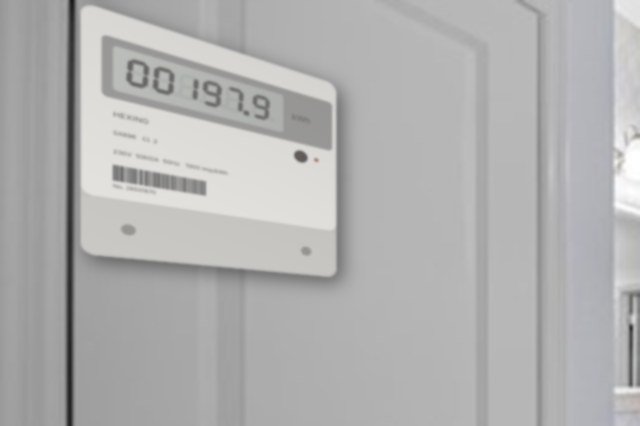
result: 197.9 kWh
